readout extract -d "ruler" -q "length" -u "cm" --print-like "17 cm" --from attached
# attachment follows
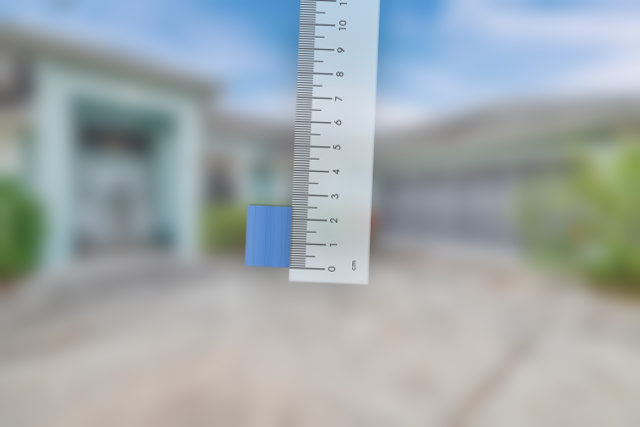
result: 2.5 cm
